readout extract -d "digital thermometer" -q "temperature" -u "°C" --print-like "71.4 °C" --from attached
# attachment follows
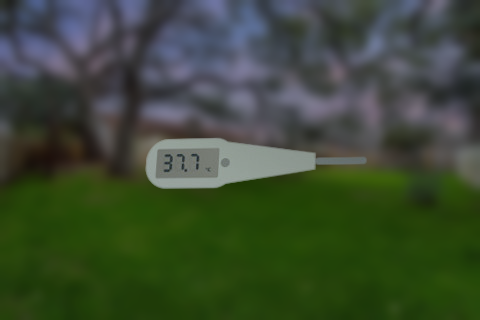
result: 37.7 °C
